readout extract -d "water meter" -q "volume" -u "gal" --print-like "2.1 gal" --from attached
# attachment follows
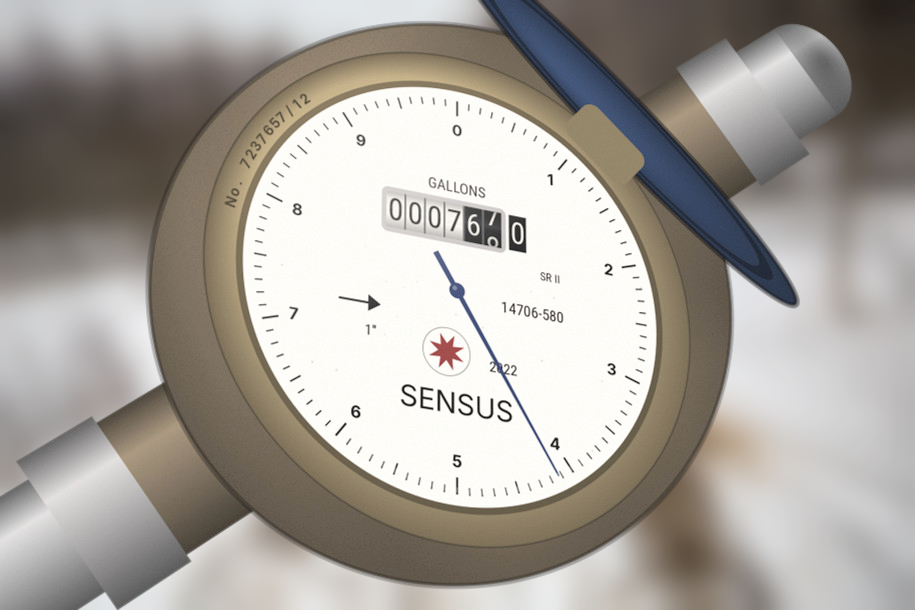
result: 7674.1 gal
